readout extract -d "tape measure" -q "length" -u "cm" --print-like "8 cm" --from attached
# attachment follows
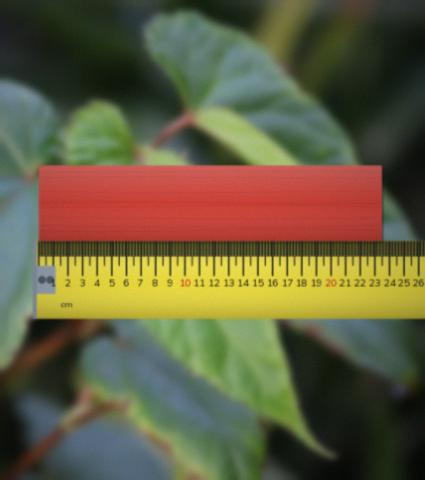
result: 23.5 cm
